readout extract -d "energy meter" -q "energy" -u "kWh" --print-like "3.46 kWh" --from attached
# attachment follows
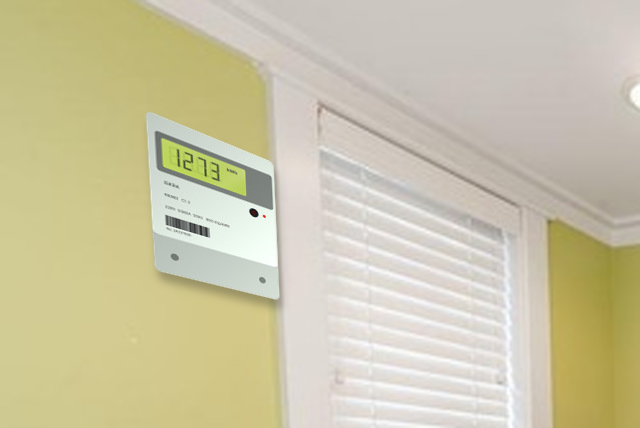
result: 1273 kWh
